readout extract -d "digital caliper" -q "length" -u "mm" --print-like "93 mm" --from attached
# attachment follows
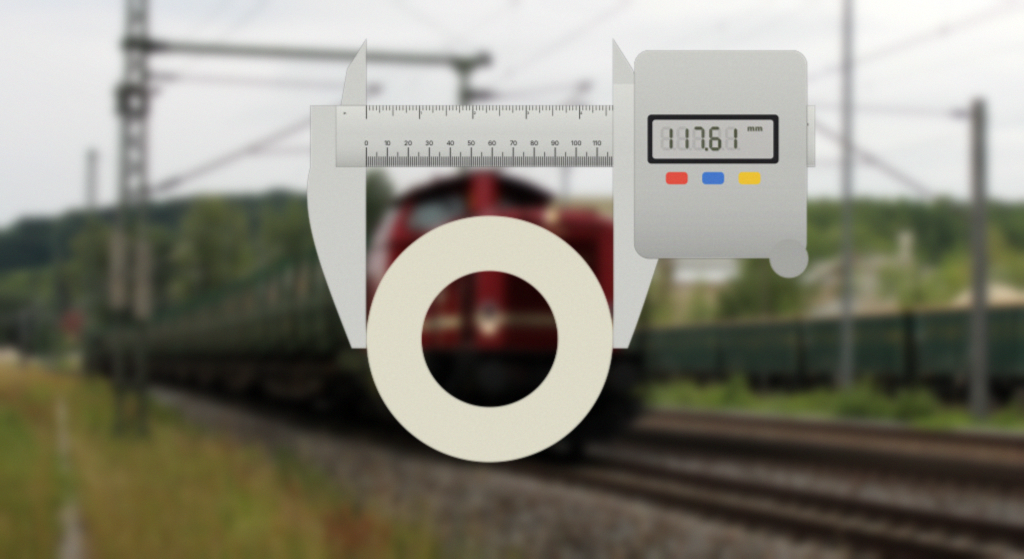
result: 117.61 mm
